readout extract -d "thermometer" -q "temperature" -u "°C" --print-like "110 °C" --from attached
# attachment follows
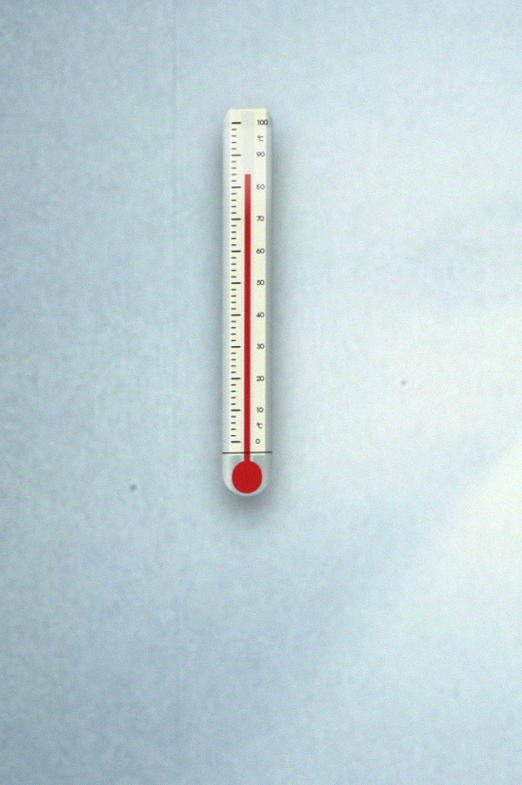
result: 84 °C
